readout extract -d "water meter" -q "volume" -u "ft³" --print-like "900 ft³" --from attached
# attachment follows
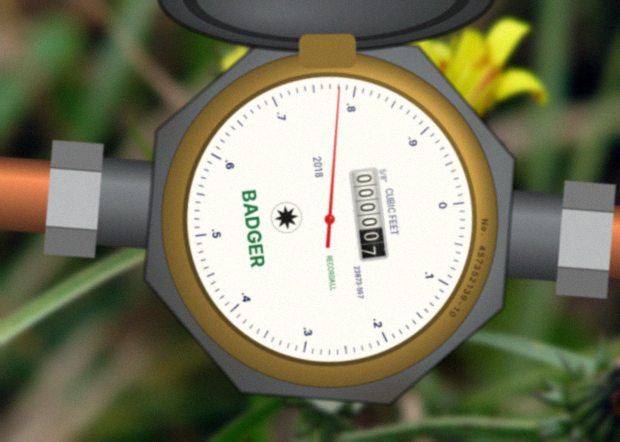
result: 6.78 ft³
